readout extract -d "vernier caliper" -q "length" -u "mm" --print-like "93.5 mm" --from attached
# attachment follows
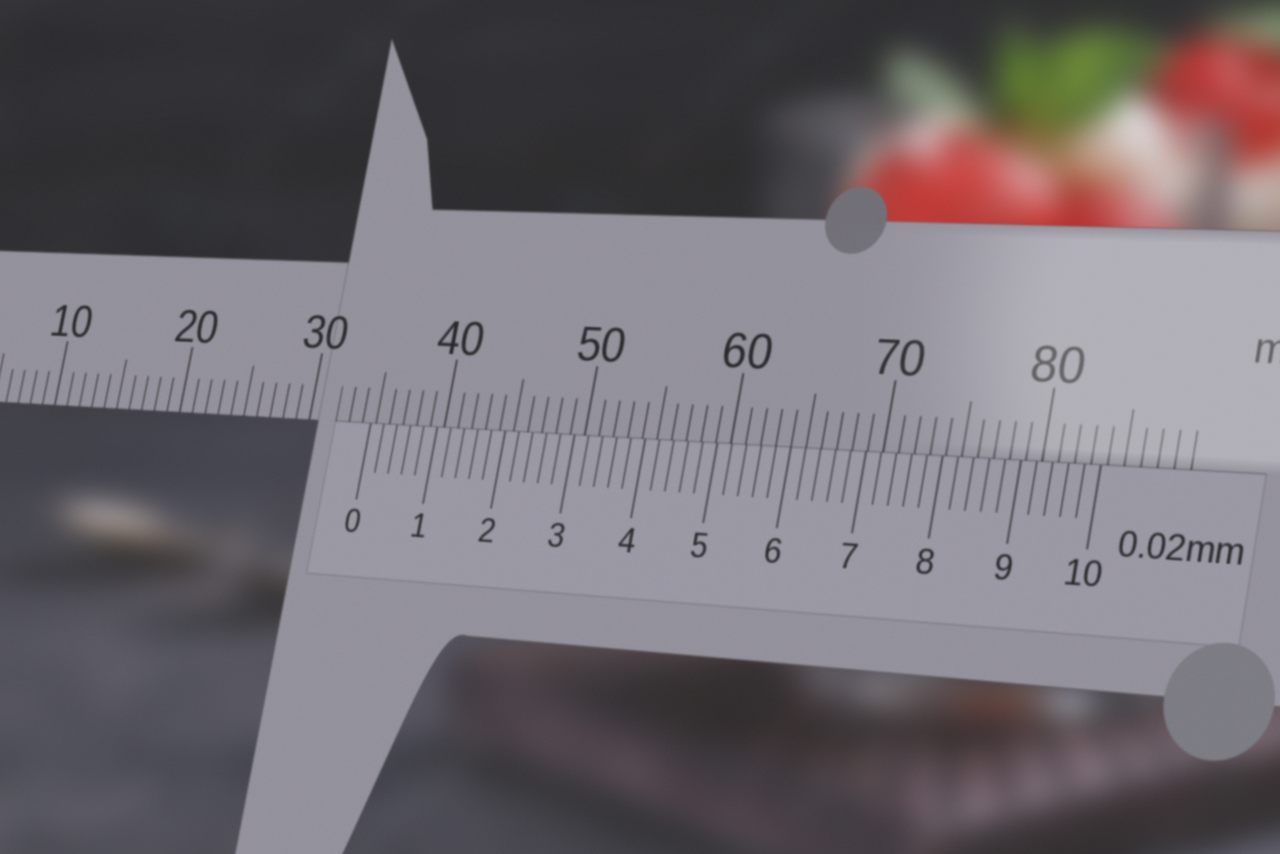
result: 34.6 mm
